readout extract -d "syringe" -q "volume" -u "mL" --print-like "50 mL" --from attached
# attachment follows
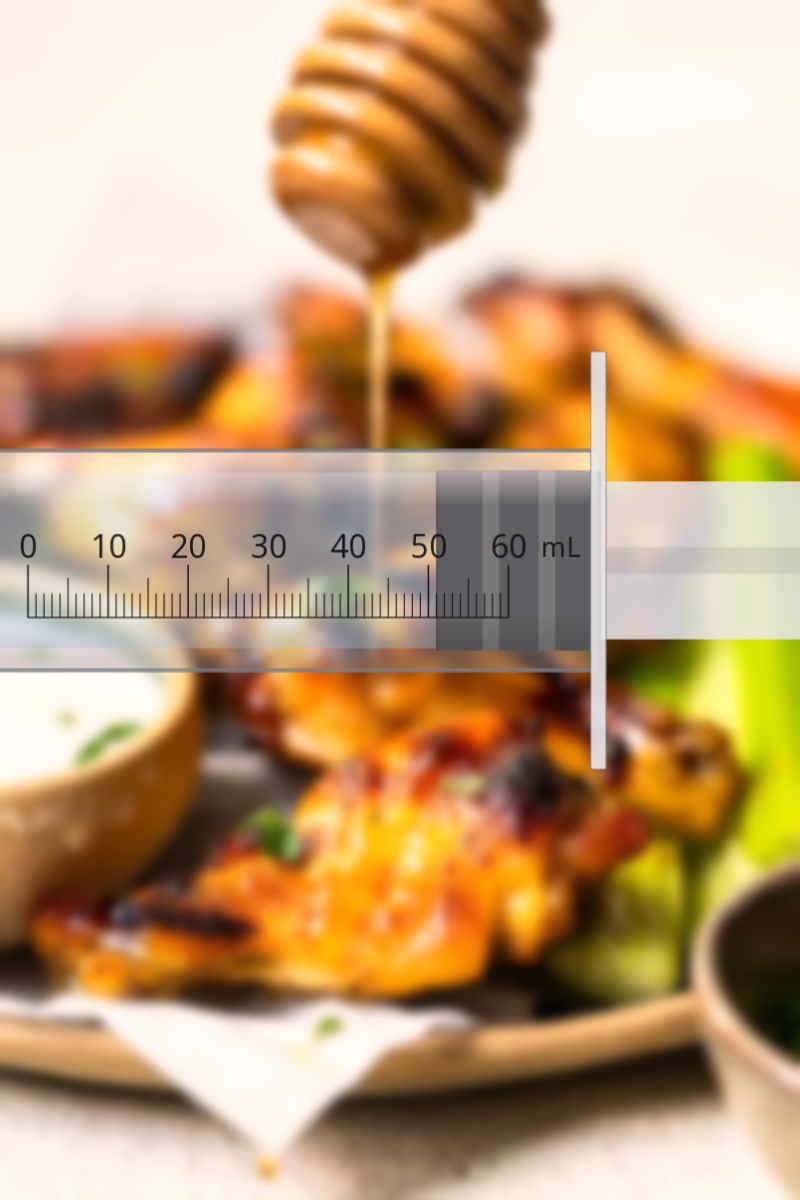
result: 51 mL
